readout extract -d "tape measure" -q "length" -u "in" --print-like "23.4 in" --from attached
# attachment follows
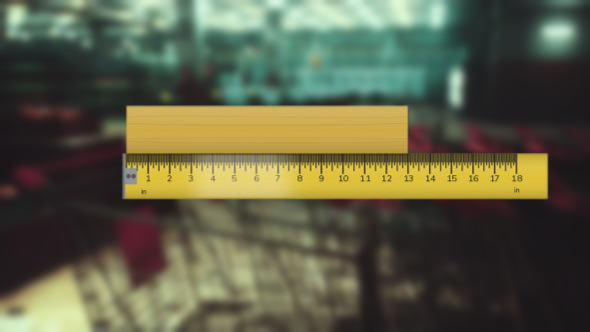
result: 13 in
